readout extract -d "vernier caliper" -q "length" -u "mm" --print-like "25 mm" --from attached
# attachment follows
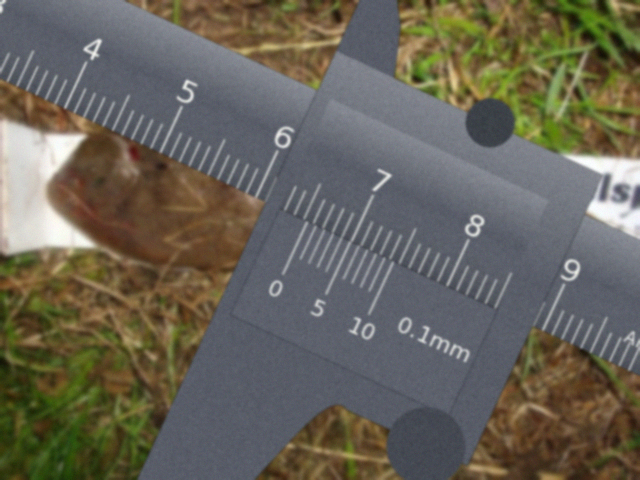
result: 65.4 mm
